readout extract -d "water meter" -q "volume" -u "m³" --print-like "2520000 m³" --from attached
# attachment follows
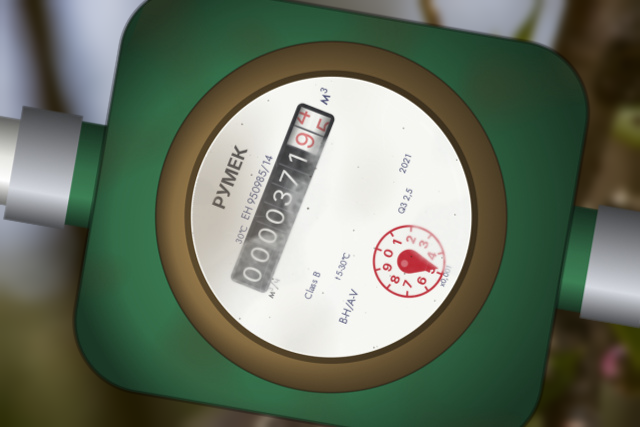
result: 371.944 m³
